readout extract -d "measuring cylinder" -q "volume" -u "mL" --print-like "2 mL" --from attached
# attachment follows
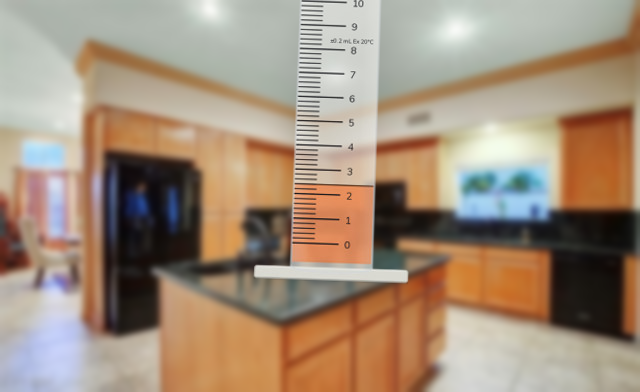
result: 2.4 mL
